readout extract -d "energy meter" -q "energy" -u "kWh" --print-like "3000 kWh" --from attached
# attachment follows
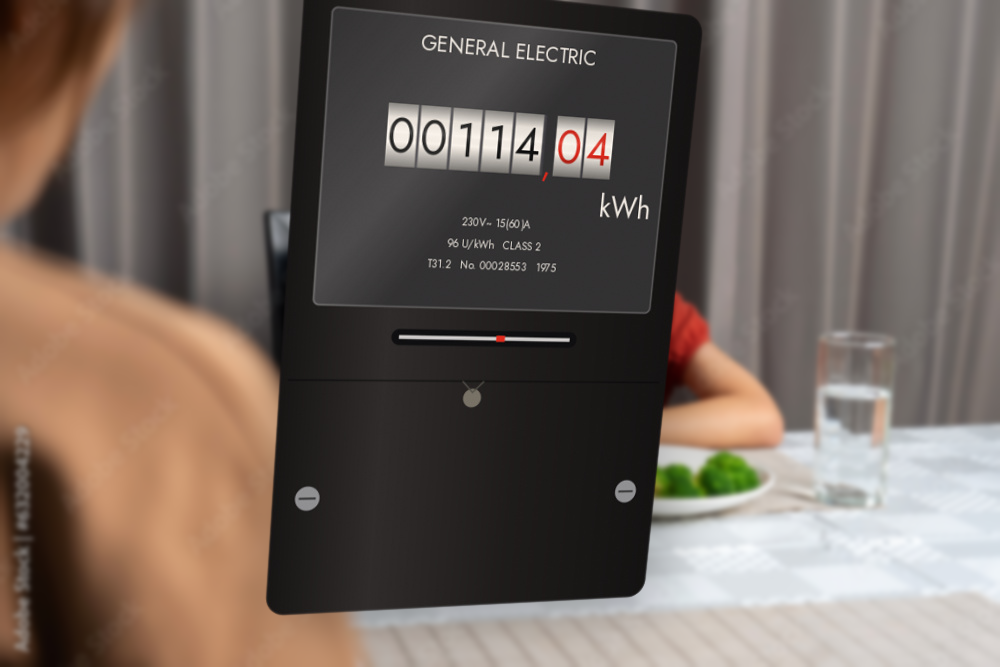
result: 114.04 kWh
